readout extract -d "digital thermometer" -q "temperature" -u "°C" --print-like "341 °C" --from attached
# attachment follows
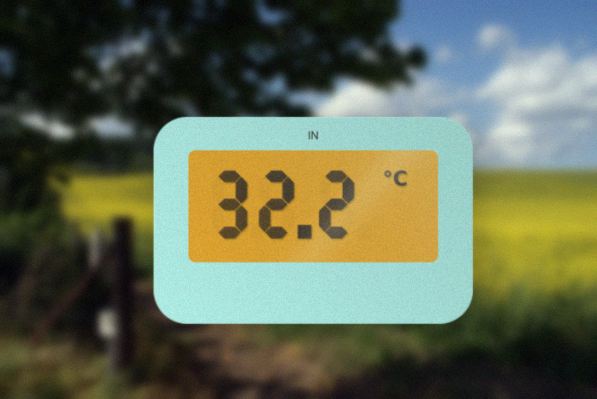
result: 32.2 °C
